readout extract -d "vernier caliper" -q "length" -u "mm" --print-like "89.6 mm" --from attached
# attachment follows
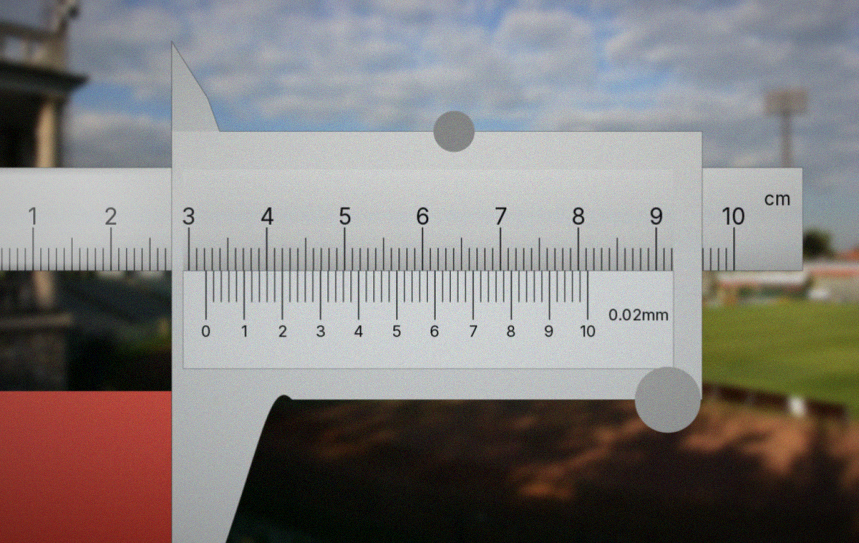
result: 32.2 mm
